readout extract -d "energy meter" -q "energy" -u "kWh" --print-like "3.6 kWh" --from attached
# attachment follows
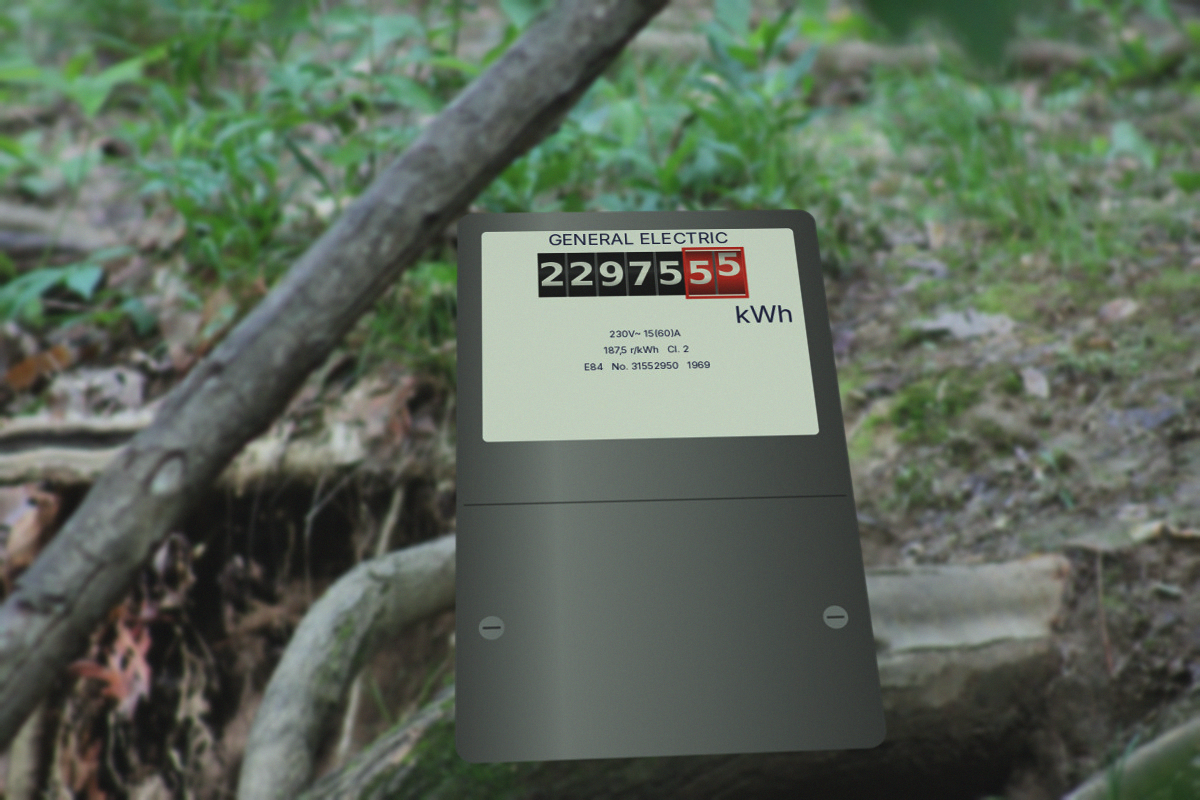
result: 22975.55 kWh
